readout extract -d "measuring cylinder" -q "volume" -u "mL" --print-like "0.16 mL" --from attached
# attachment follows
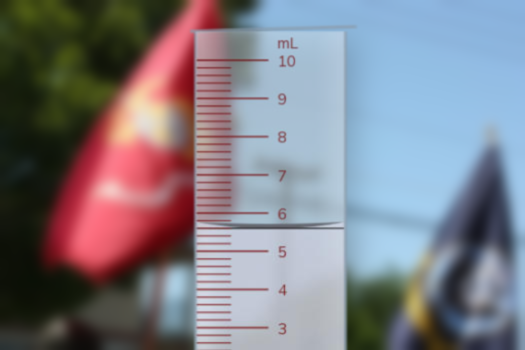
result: 5.6 mL
